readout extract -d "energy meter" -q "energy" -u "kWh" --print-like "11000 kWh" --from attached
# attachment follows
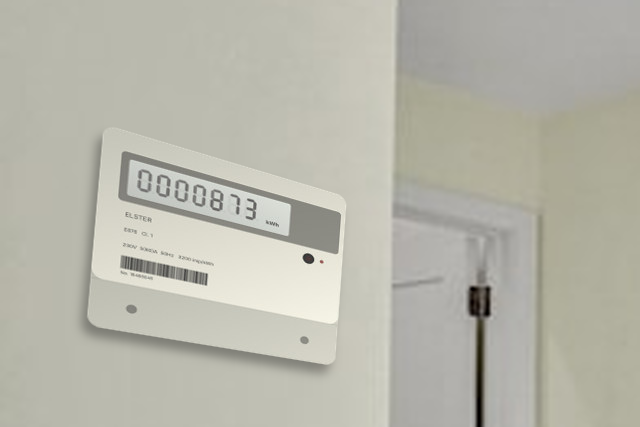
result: 873 kWh
